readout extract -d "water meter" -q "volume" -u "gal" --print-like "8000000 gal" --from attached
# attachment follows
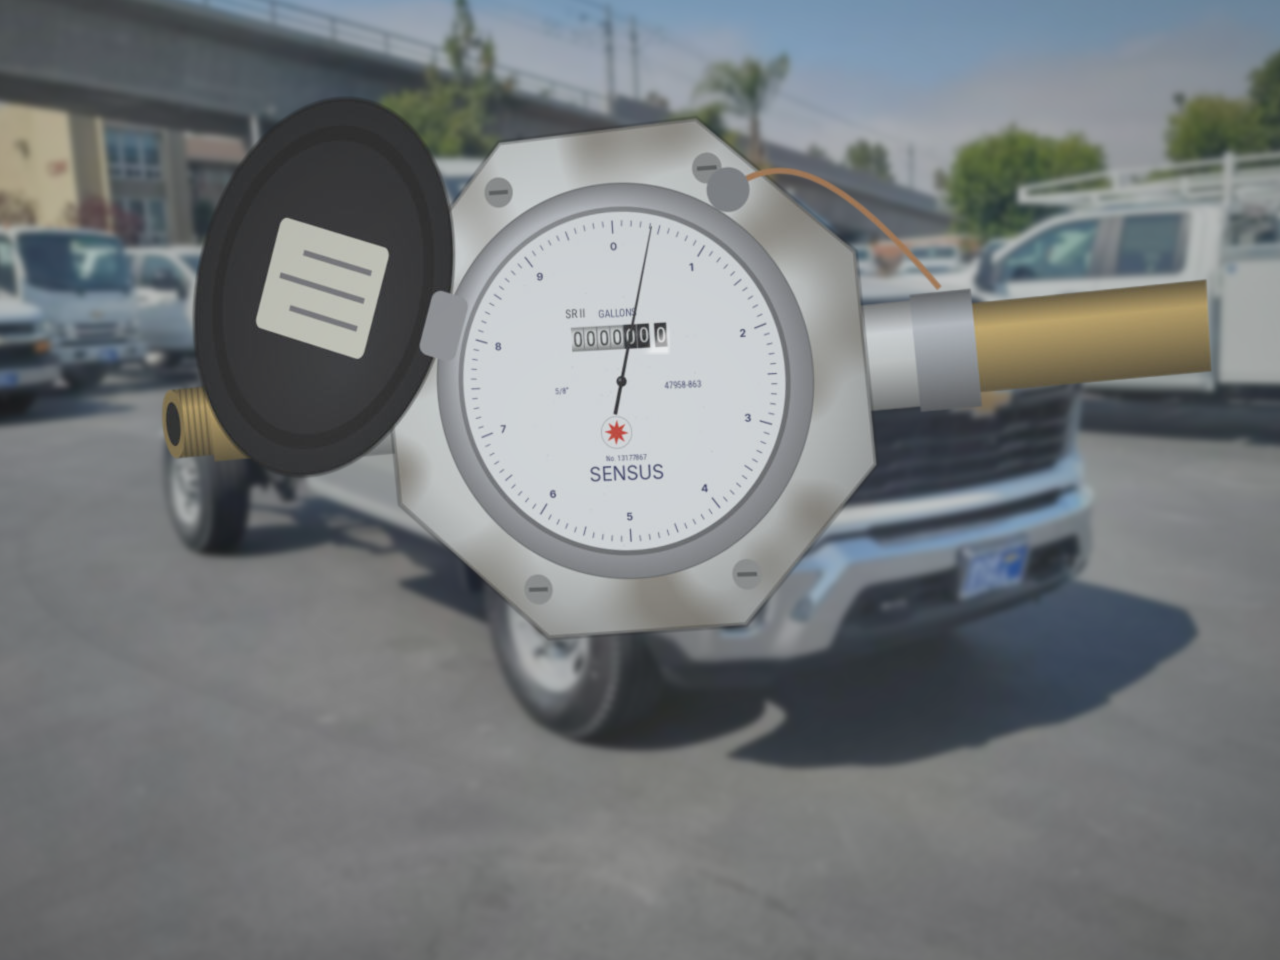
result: 0.4 gal
